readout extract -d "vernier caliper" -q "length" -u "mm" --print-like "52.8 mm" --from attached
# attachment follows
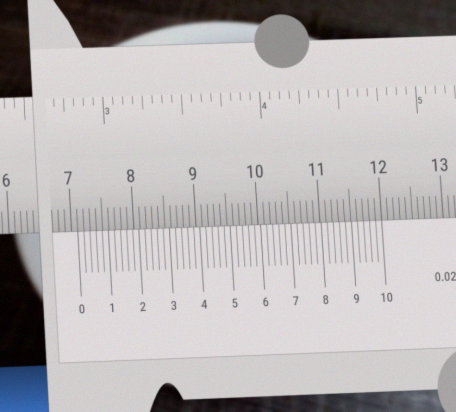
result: 71.0 mm
